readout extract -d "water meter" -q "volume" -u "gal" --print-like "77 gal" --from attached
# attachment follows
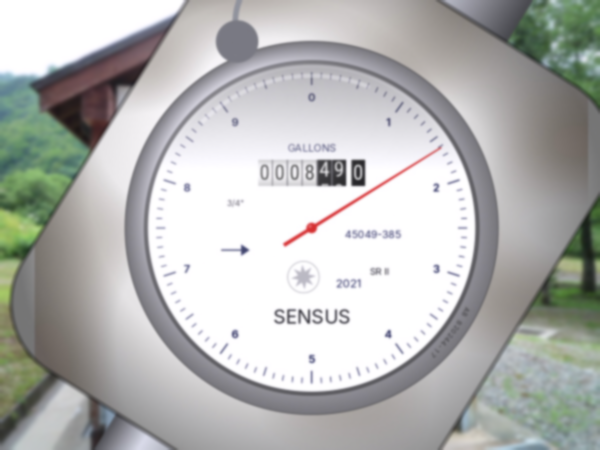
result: 8491.6 gal
